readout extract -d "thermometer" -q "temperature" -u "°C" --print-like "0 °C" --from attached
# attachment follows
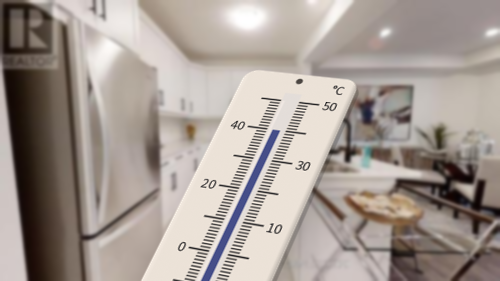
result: 40 °C
